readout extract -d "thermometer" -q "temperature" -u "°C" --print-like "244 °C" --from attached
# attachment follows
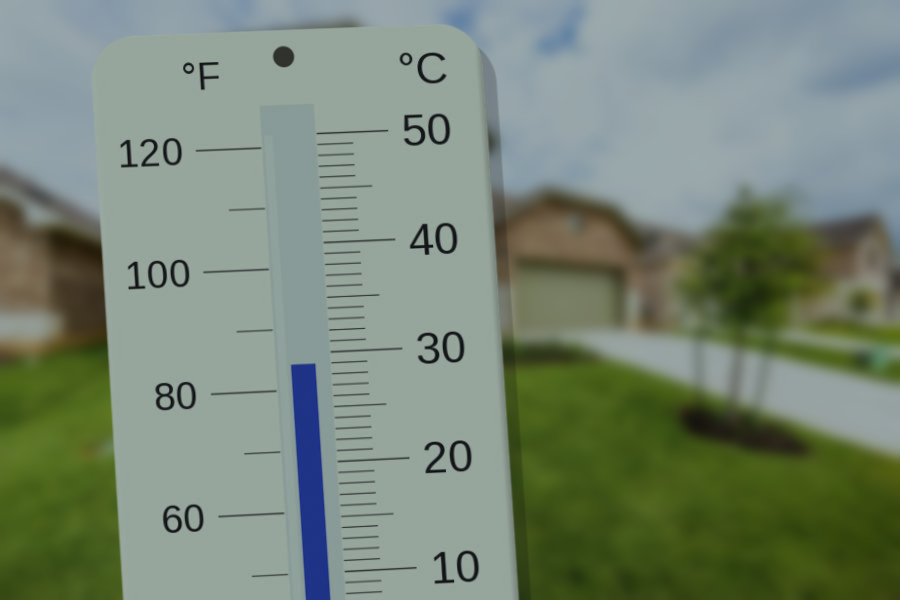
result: 29 °C
